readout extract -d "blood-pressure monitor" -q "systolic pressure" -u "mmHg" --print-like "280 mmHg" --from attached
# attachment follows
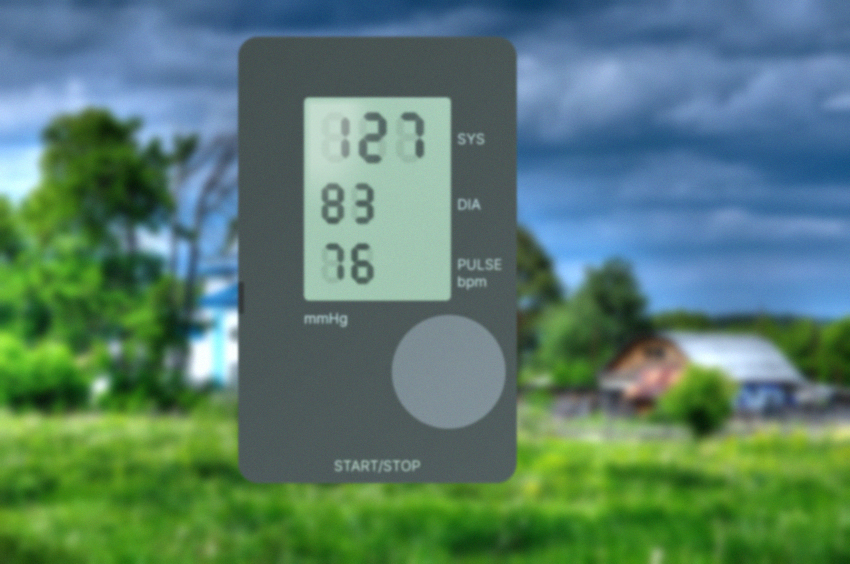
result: 127 mmHg
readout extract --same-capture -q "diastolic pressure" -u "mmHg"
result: 83 mmHg
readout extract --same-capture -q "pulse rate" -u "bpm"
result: 76 bpm
